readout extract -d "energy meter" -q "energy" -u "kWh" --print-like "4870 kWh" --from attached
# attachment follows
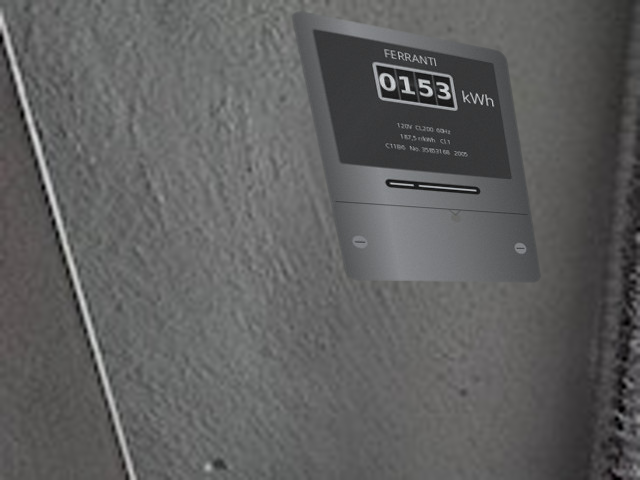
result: 153 kWh
